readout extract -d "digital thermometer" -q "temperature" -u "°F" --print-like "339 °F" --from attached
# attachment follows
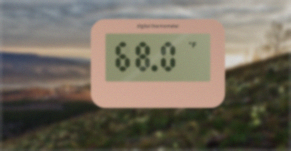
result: 68.0 °F
